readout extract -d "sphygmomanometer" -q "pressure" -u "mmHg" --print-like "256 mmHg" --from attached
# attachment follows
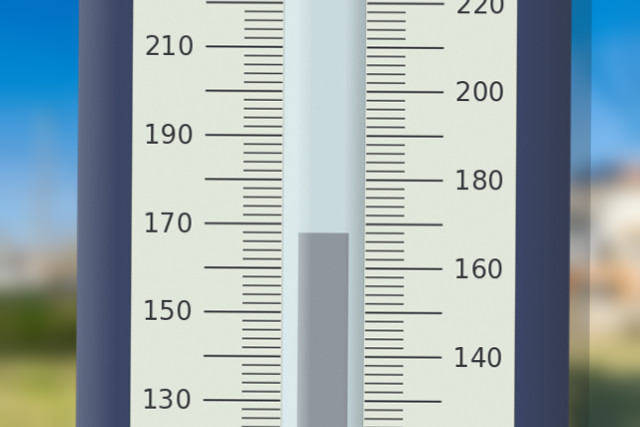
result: 168 mmHg
